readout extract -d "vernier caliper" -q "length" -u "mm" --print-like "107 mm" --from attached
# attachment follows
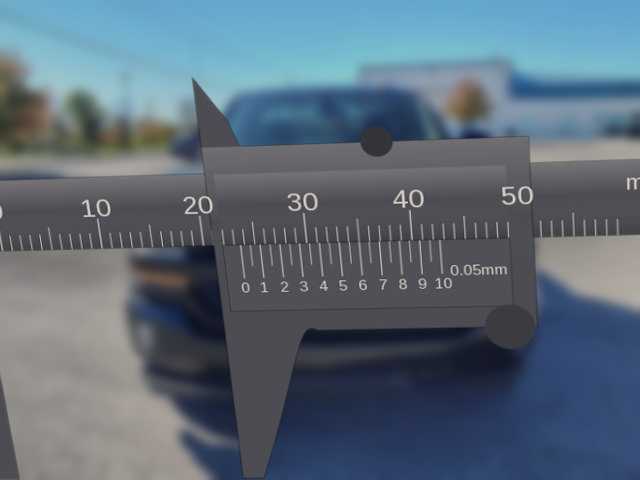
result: 23.6 mm
